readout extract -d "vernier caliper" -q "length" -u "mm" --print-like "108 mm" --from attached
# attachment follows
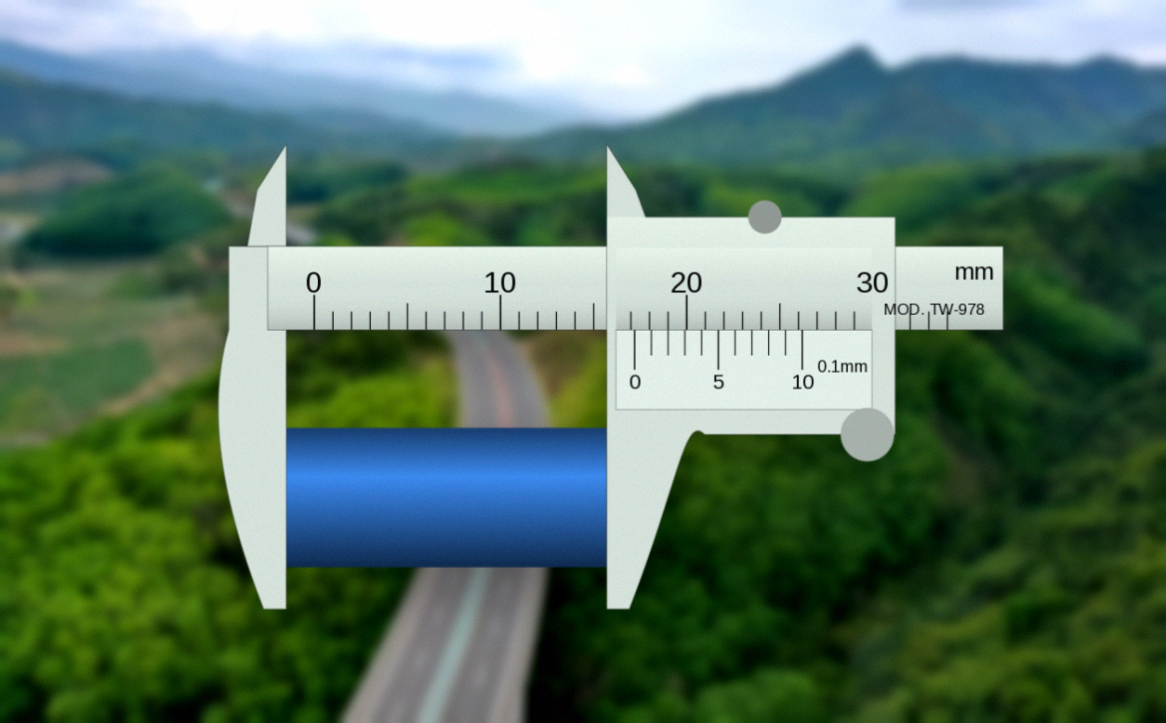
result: 17.2 mm
